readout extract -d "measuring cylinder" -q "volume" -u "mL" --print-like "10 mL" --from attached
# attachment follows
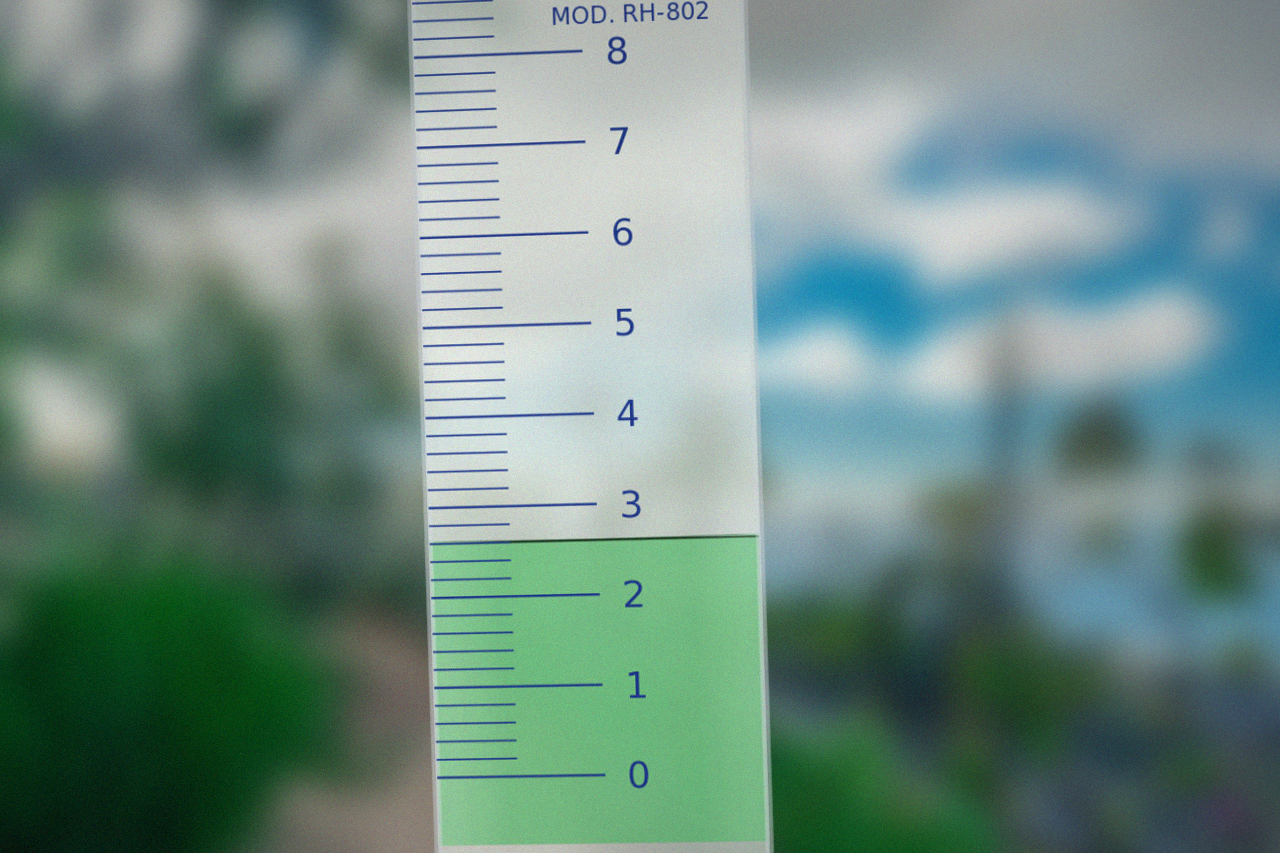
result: 2.6 mL
